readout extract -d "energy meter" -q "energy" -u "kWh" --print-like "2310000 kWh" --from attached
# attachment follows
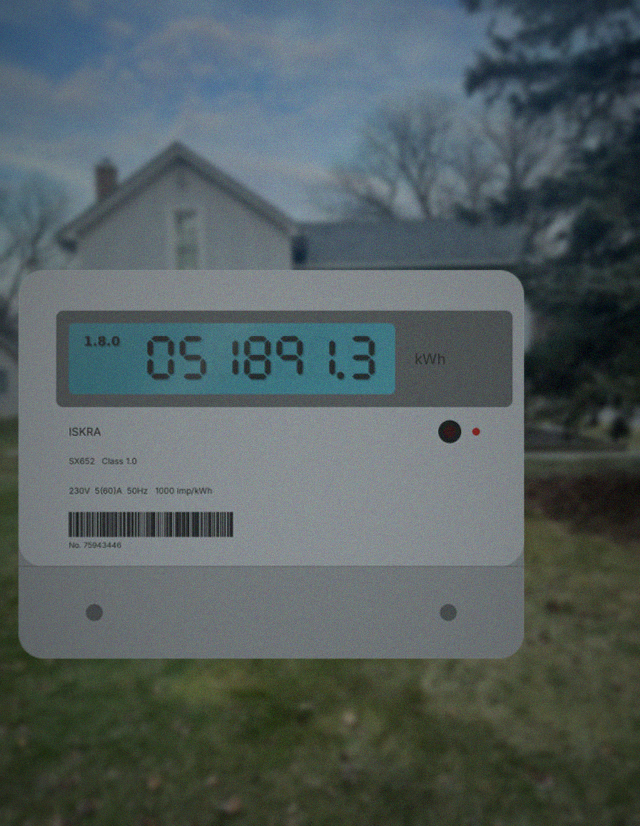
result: 51891.3 kWh
